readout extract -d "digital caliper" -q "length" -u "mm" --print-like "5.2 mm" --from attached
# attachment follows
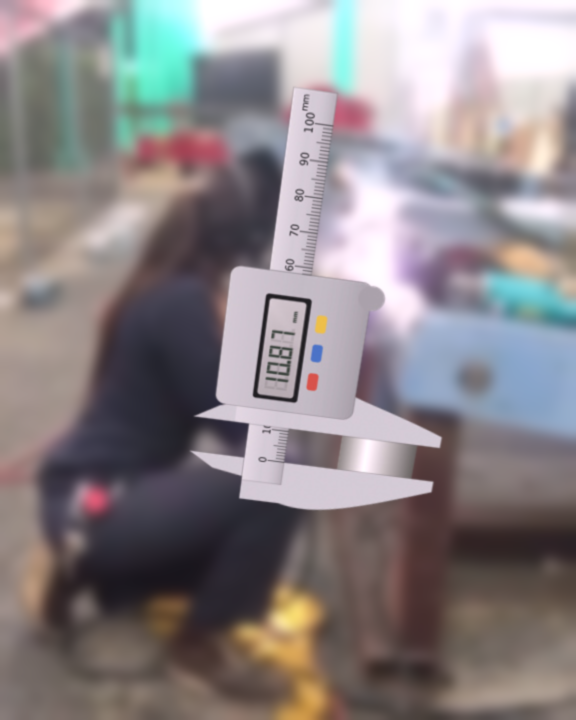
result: 10.87 mm
